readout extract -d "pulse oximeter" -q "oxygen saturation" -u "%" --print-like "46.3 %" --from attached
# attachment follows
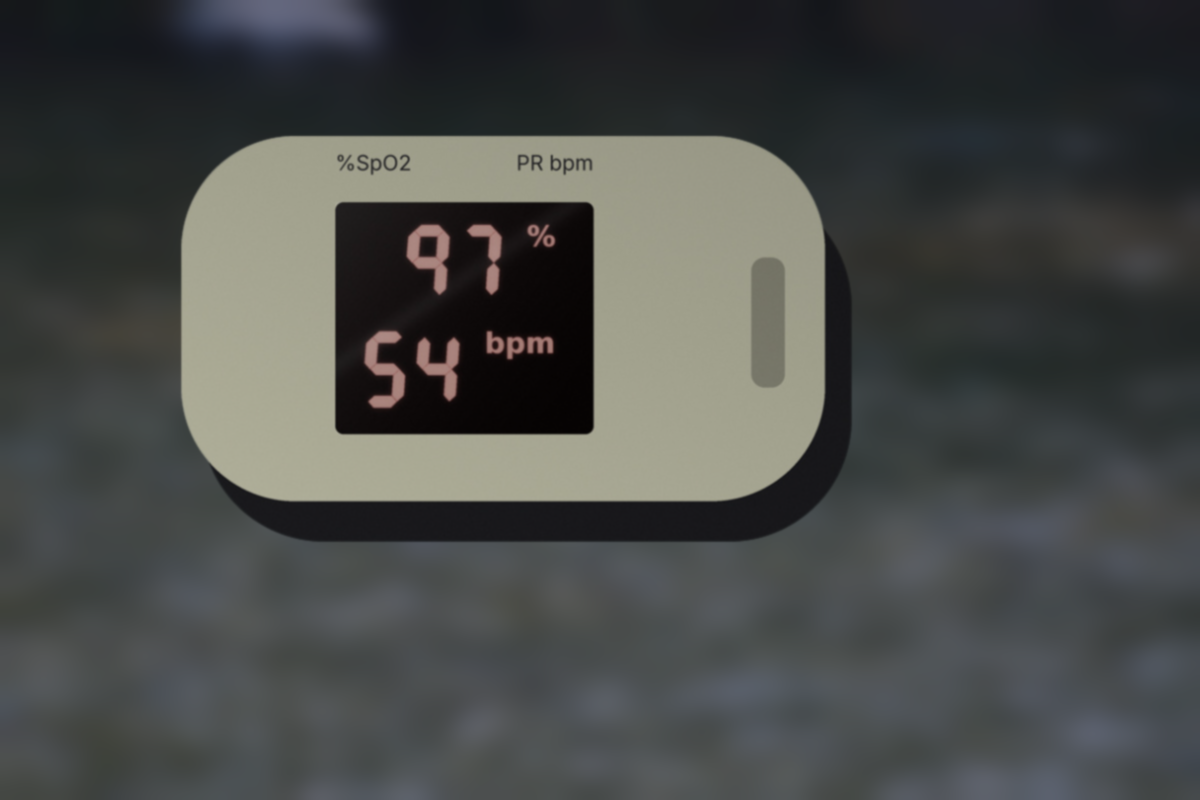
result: 97 %
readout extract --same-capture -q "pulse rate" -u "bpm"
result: 54 bpm
